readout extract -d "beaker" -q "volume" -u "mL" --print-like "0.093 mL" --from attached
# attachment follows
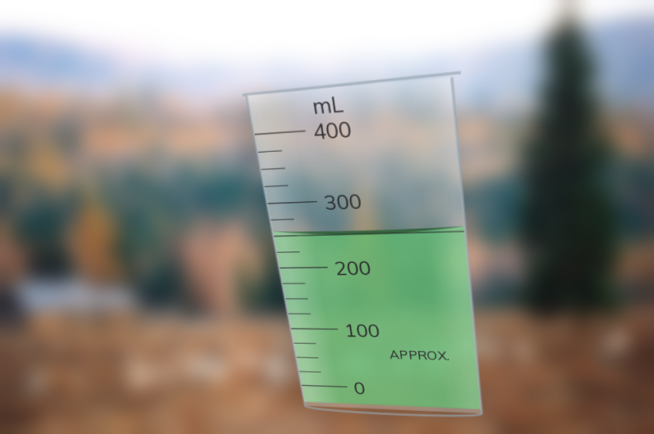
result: 250 mL
